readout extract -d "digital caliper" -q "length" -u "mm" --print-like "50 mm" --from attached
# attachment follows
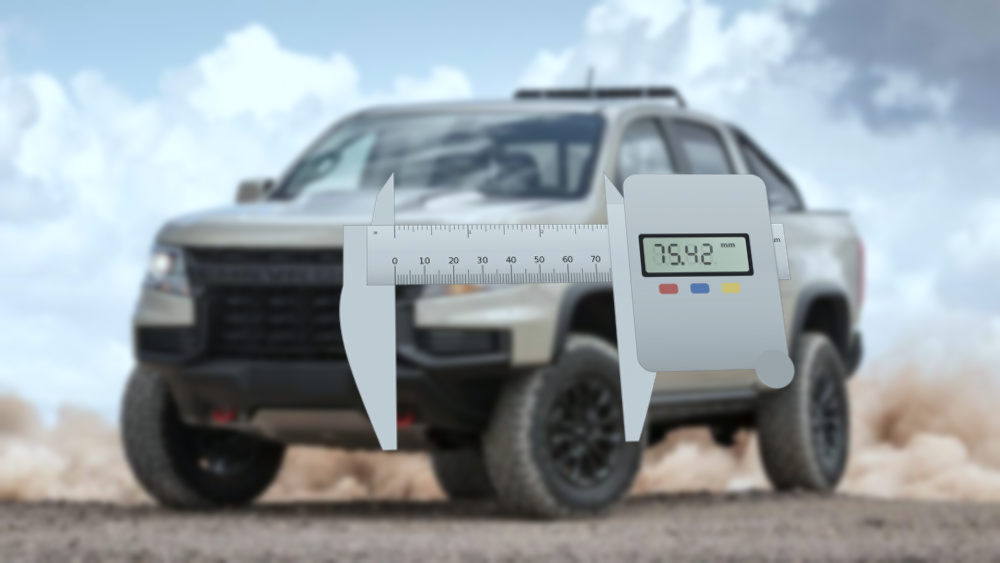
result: 75.42 mm
